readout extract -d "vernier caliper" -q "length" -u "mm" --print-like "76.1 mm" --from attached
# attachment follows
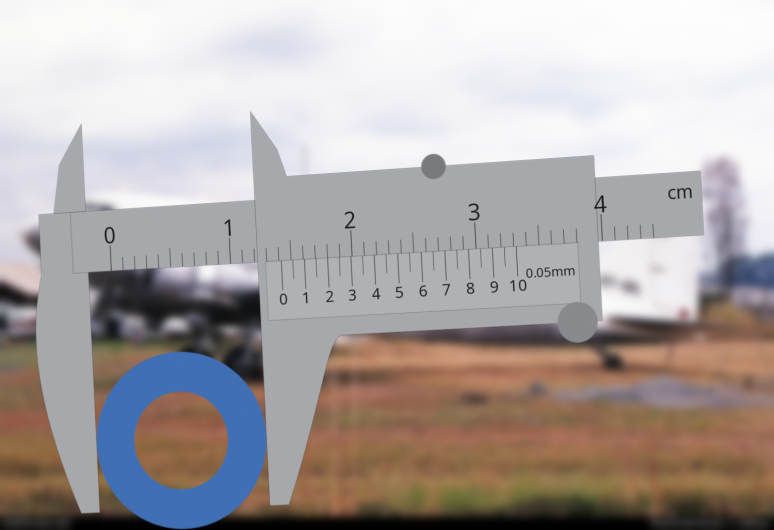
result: 14.2 mm
